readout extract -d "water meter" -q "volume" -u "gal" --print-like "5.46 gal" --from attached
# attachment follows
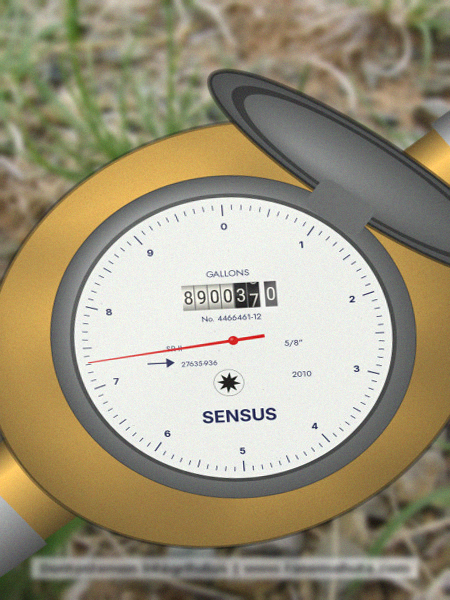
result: 8900367.3 gal
